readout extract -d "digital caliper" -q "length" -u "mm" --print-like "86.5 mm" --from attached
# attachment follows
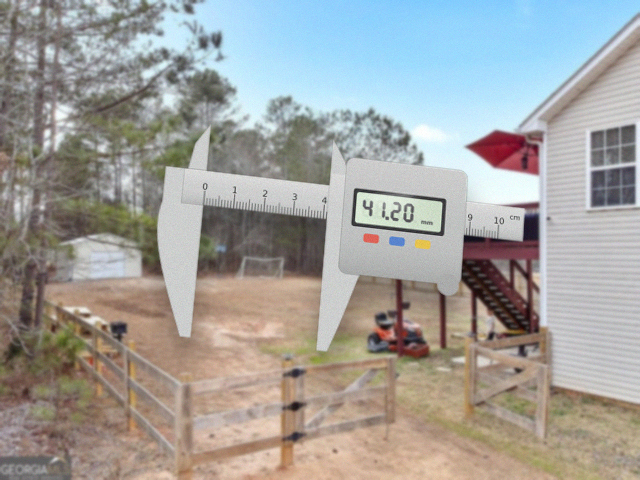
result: 41.20 mm
